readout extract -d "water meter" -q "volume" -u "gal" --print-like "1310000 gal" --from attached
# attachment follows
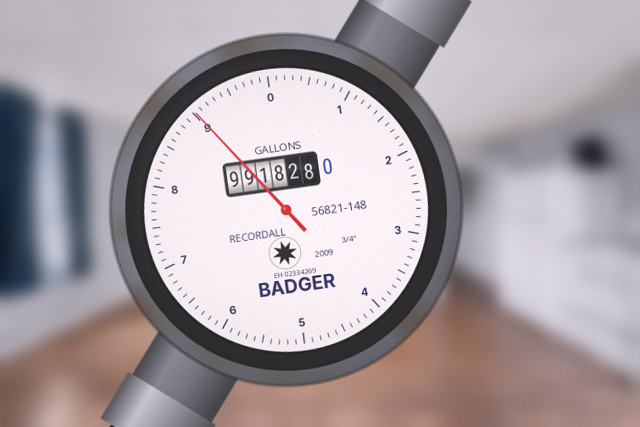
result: 9918279.0 gal
